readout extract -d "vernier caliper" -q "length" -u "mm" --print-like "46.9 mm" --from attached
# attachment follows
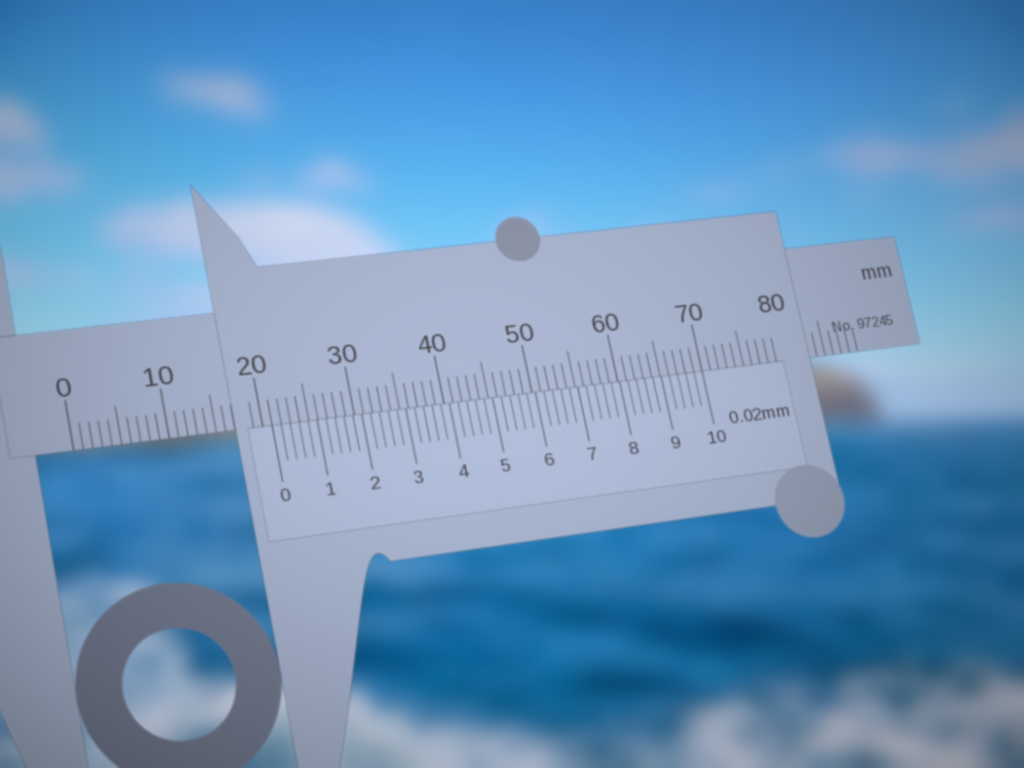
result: 21.0 mm
